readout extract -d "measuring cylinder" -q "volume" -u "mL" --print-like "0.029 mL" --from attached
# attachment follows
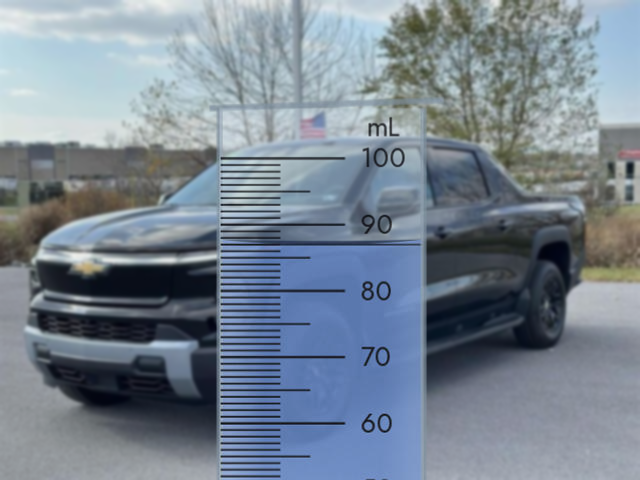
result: 87 mL
